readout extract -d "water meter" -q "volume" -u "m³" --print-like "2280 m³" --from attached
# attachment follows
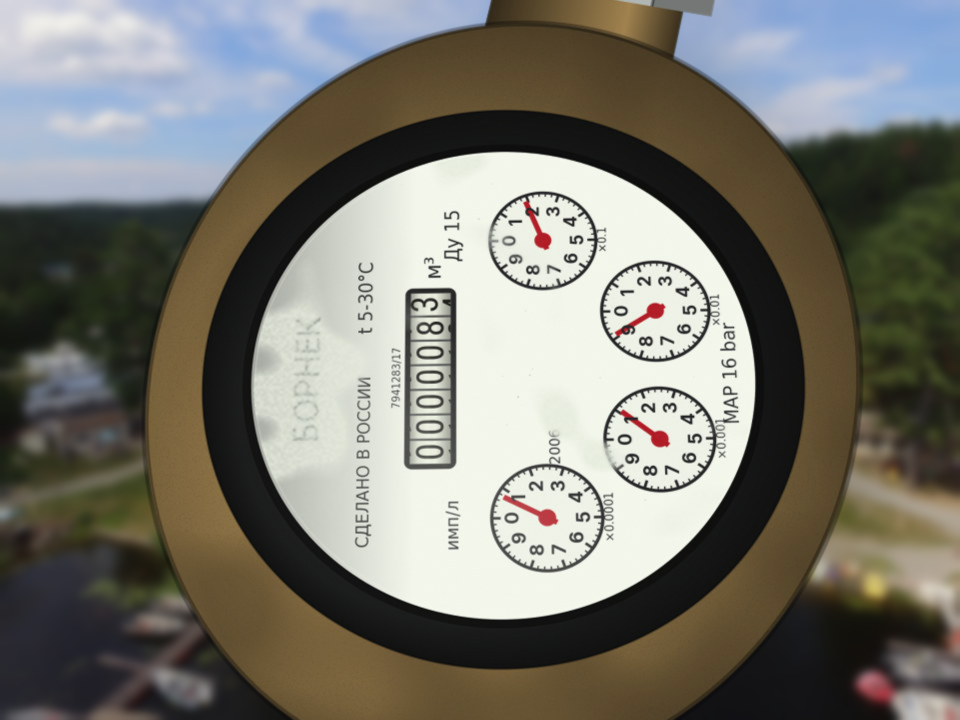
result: 83.1910 m³
